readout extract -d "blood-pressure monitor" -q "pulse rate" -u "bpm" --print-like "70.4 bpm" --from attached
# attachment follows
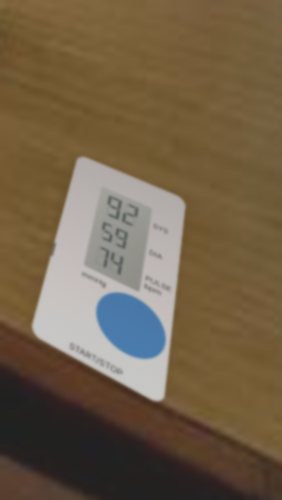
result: 74 bpm
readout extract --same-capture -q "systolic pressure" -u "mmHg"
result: 92 mmHg
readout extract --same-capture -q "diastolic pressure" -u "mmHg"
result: 59 mmHg
